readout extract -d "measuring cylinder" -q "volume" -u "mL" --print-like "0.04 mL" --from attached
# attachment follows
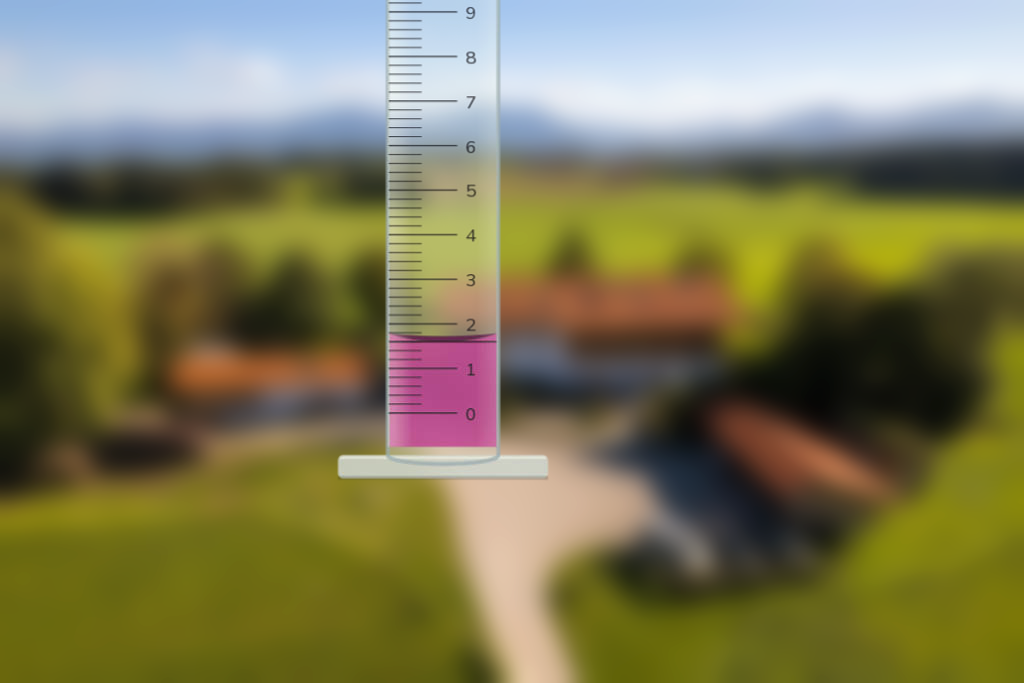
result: 1.6 mL
